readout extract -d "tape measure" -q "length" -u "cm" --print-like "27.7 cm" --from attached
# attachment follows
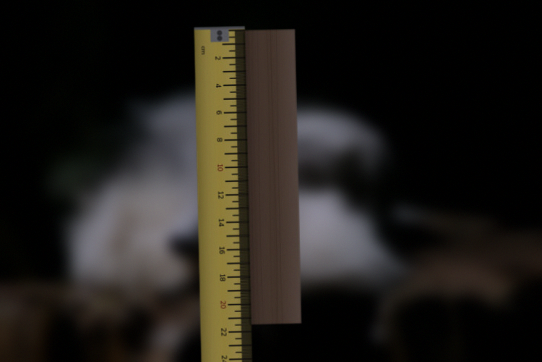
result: 21.5 cm
